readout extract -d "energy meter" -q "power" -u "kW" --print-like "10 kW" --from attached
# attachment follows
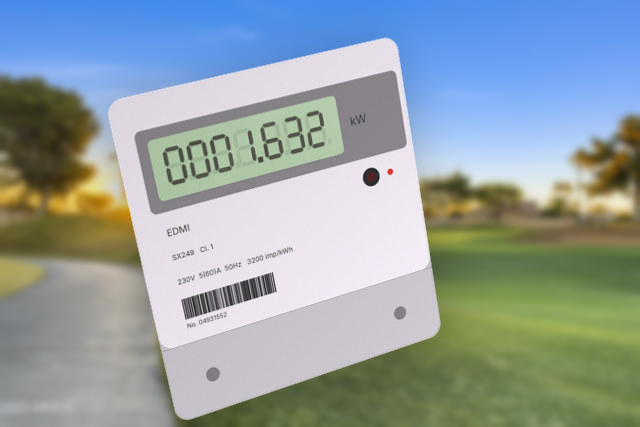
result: 1.632 kW
